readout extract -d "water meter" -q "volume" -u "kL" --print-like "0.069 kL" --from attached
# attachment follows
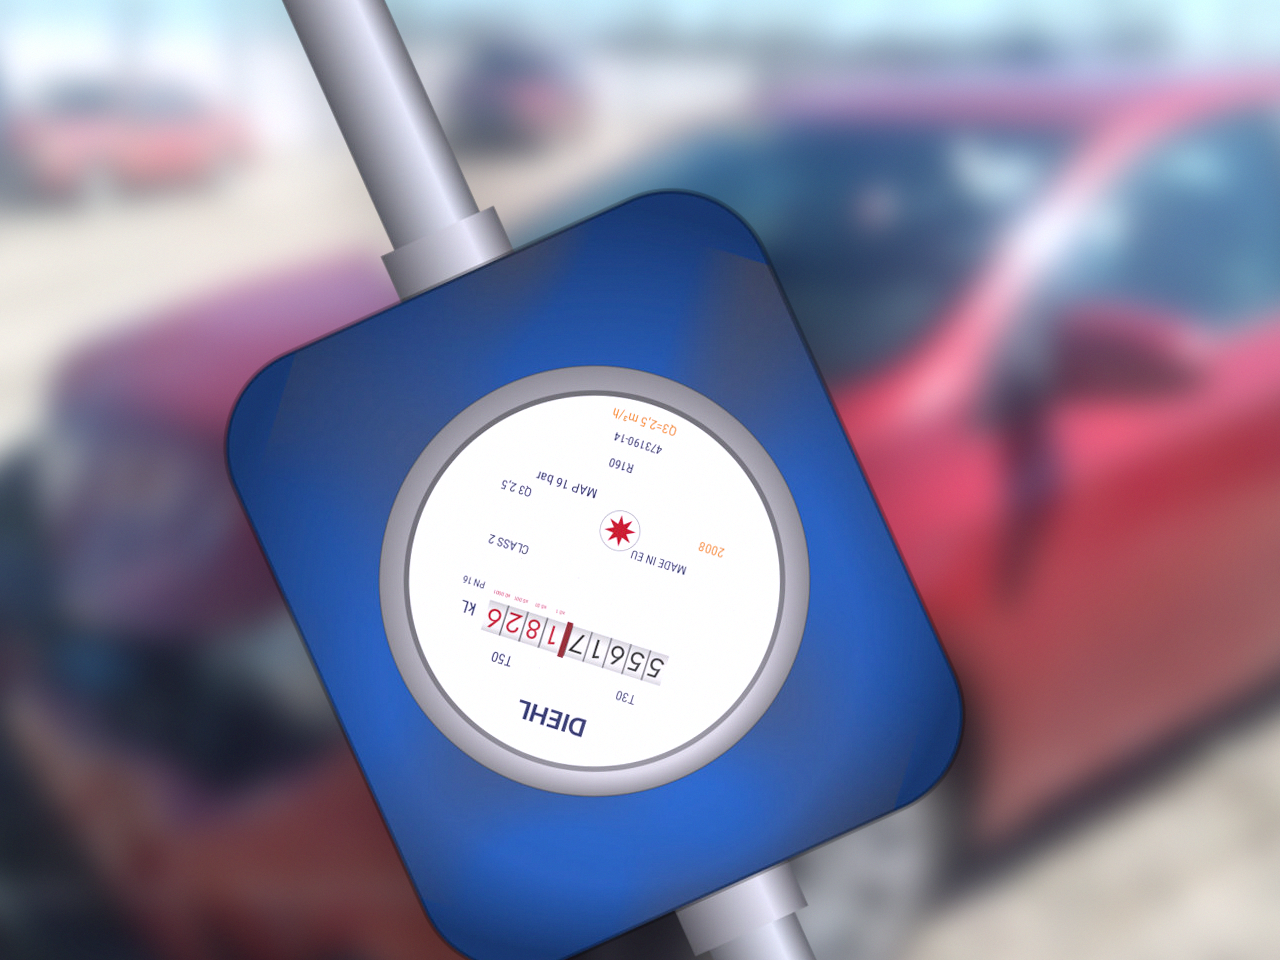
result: 55617.1826 kL
